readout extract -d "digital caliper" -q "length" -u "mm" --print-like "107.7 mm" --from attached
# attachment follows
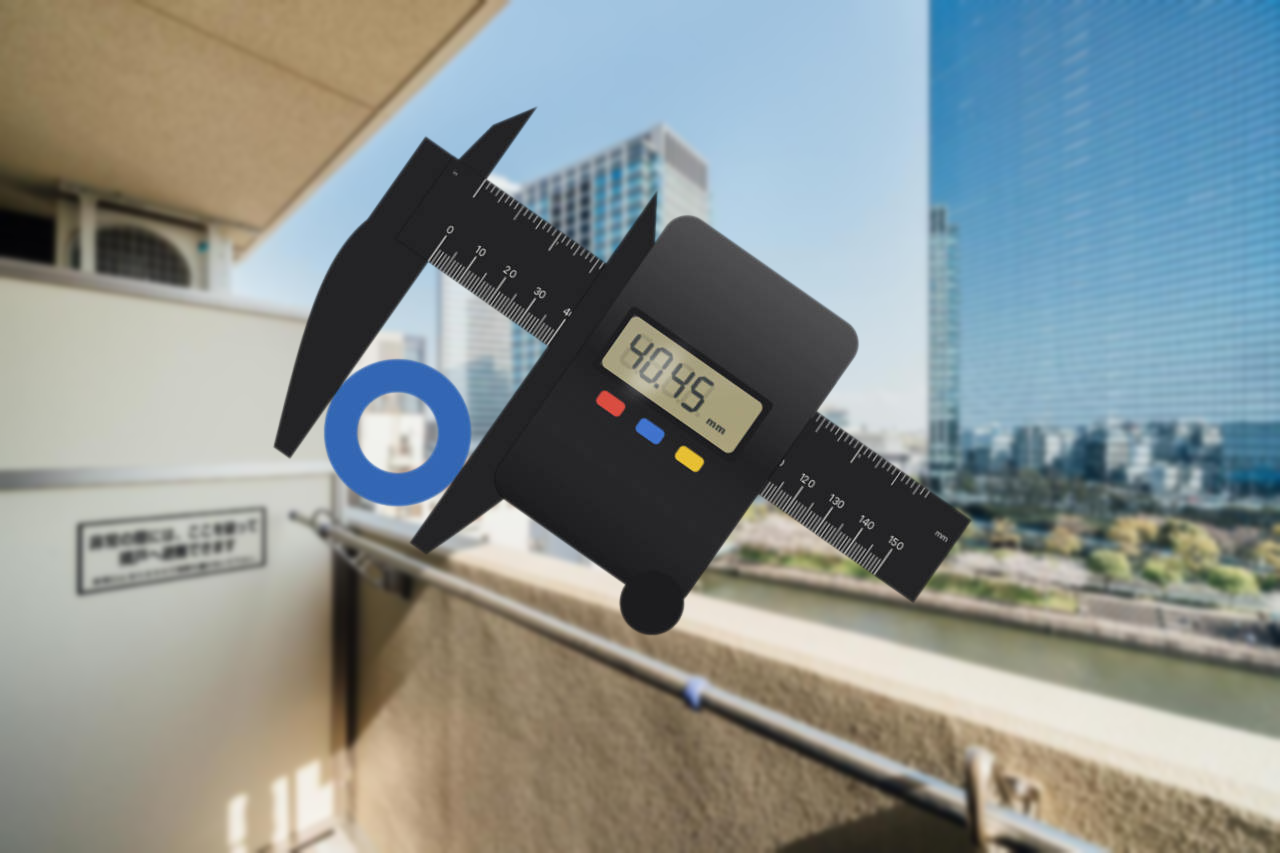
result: 40.45 mm
